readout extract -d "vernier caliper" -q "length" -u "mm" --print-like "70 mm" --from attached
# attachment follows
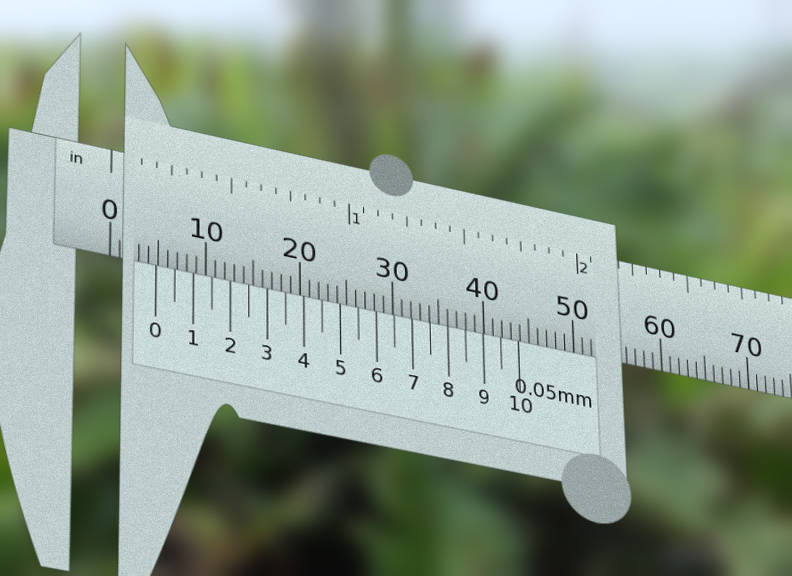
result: 4.8 mm
